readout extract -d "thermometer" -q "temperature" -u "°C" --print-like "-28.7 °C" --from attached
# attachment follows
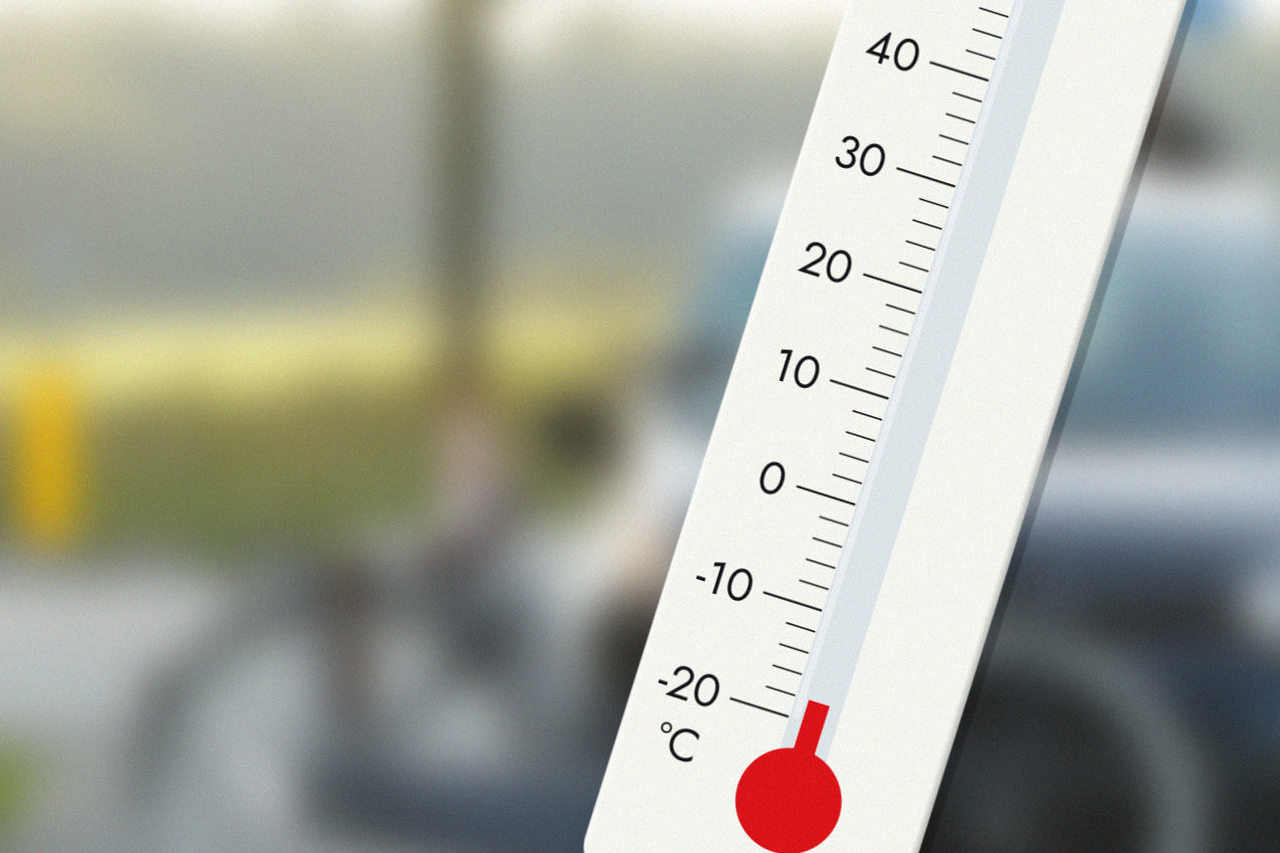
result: -18 °C
